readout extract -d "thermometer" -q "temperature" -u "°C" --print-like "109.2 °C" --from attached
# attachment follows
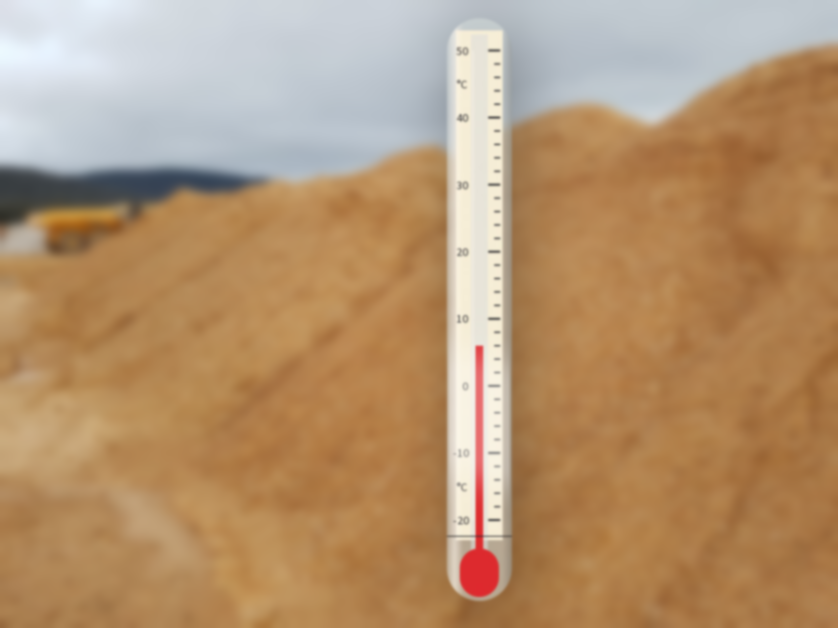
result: 6 °C
